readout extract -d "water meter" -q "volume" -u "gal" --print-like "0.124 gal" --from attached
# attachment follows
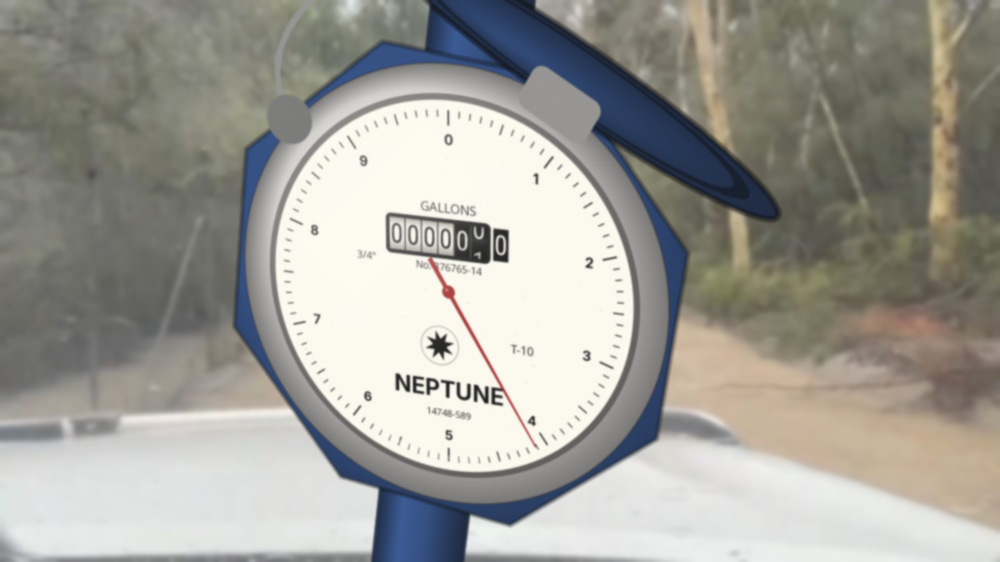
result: 4.1 gal
